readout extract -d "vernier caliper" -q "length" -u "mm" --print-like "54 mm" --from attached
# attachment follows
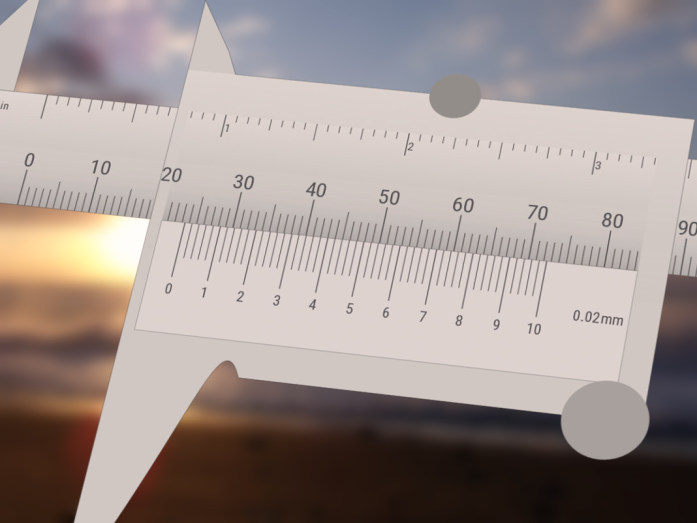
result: 23.4 mm
